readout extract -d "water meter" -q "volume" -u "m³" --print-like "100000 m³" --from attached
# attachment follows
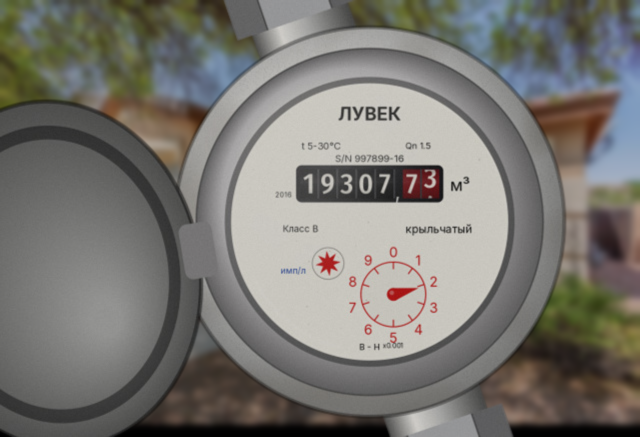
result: 19307.732 m³
